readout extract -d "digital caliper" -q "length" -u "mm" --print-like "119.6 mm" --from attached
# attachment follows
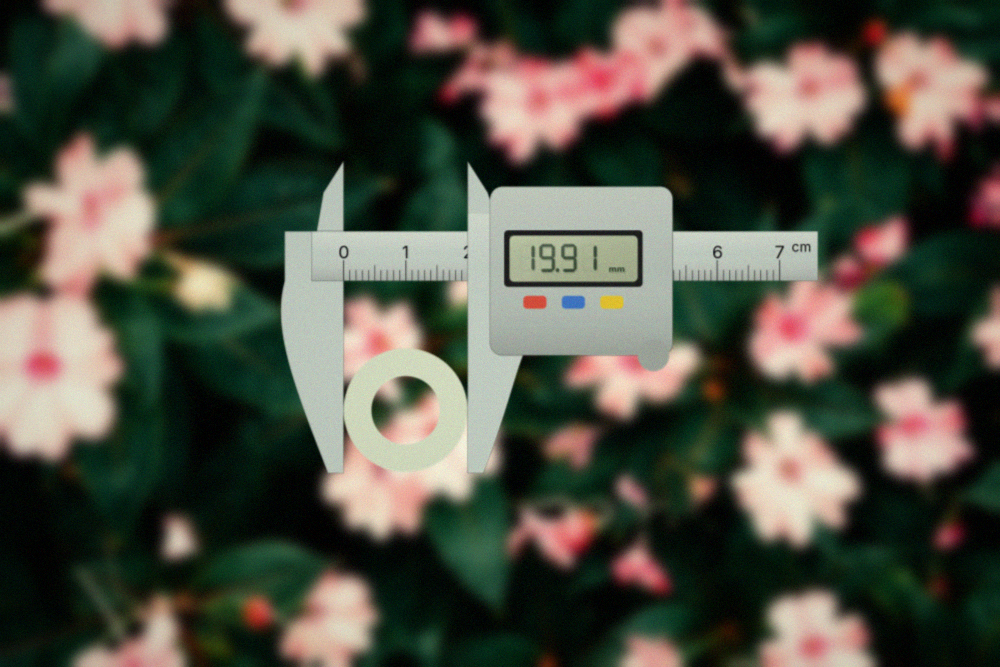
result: 19.91 mm
